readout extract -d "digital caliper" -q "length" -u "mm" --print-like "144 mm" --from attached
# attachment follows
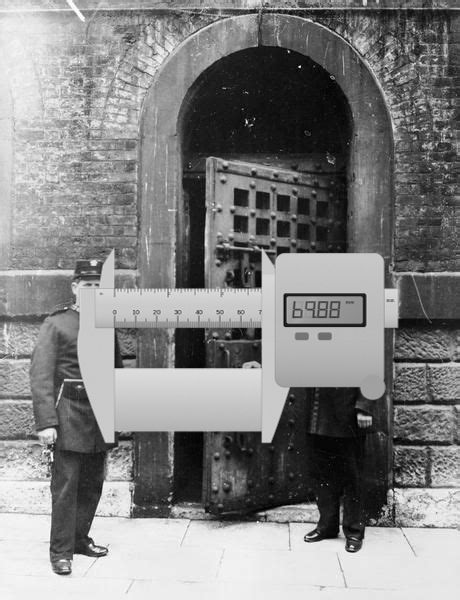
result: 69.88 mm
